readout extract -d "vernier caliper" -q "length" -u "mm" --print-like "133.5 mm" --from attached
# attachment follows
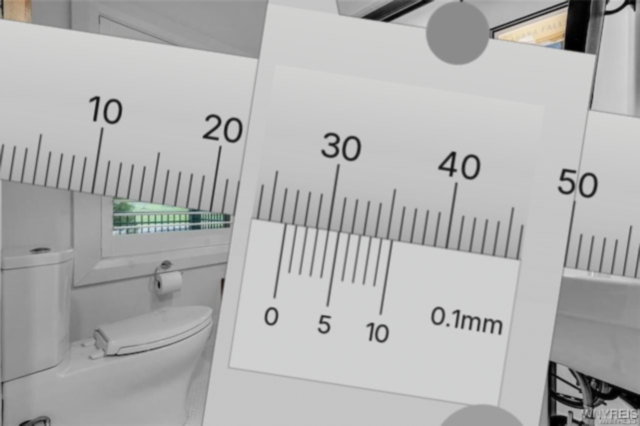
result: 26.4 mm
